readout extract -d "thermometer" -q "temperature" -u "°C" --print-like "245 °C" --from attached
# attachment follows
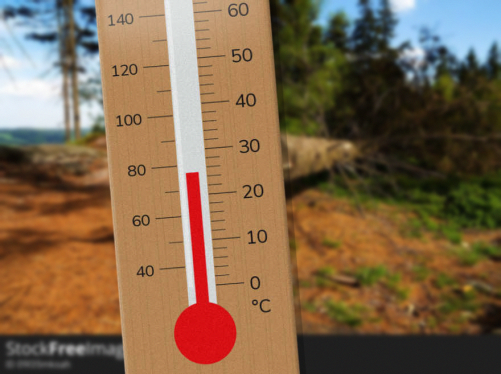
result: 25 °C
